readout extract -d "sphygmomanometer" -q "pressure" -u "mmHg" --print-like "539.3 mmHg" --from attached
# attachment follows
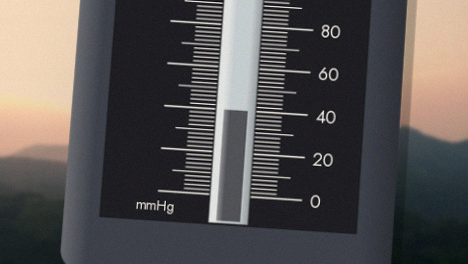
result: 40 mmHg
